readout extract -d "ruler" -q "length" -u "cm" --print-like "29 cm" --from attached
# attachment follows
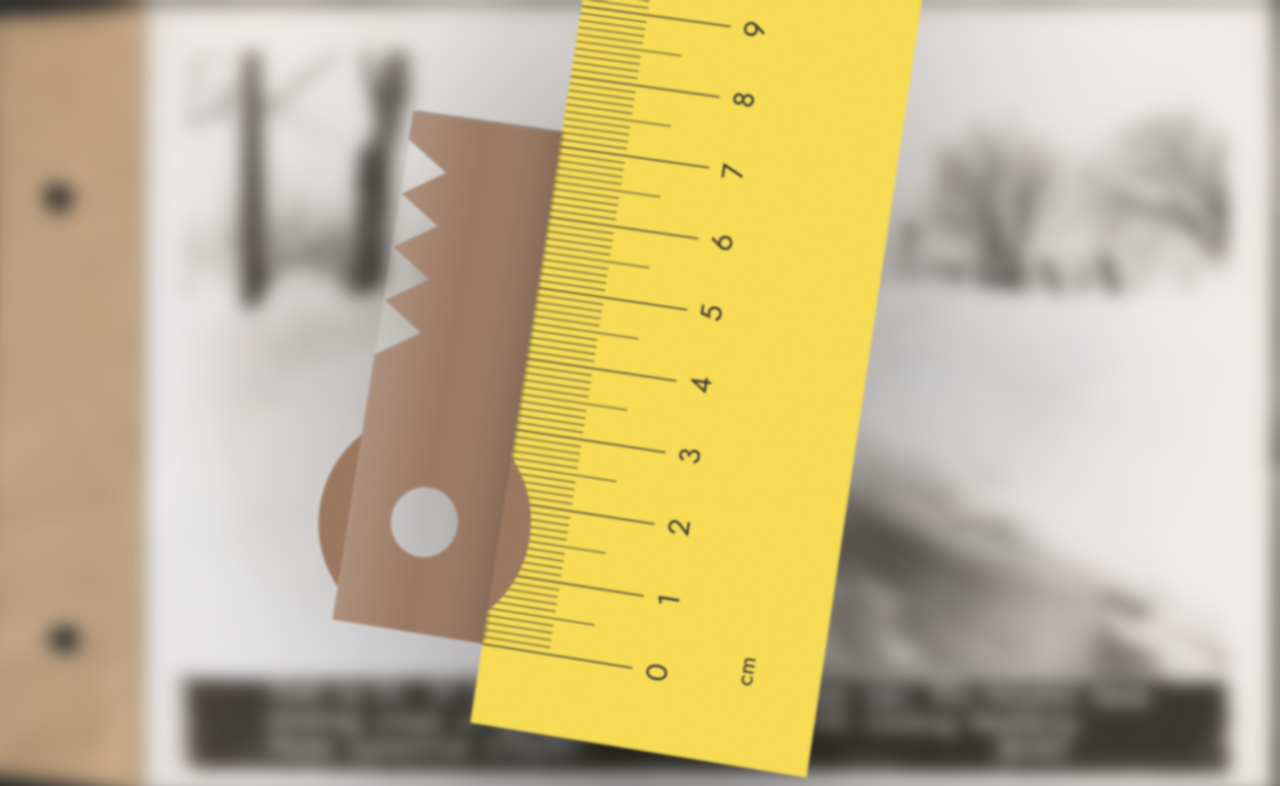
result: 7.2 cm
